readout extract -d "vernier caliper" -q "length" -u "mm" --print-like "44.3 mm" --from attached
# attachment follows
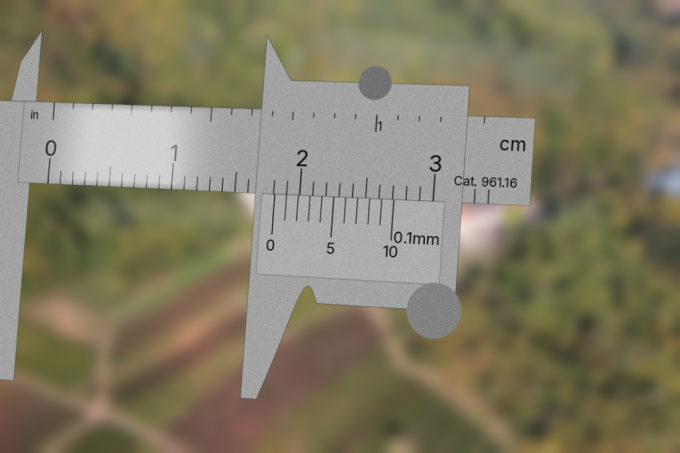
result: 18.1 mm
